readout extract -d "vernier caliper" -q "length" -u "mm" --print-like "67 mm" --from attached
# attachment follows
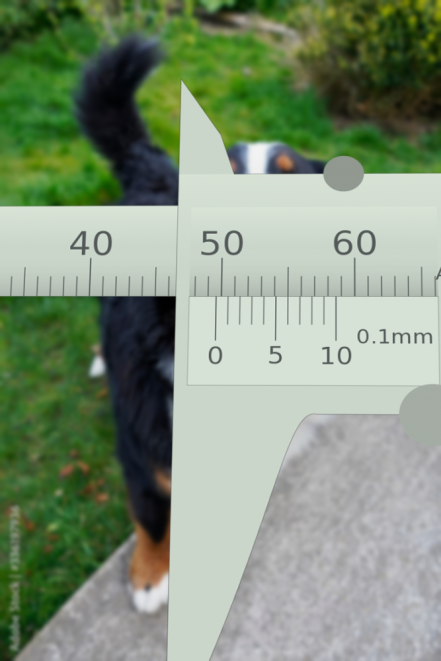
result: 49.6 mm
